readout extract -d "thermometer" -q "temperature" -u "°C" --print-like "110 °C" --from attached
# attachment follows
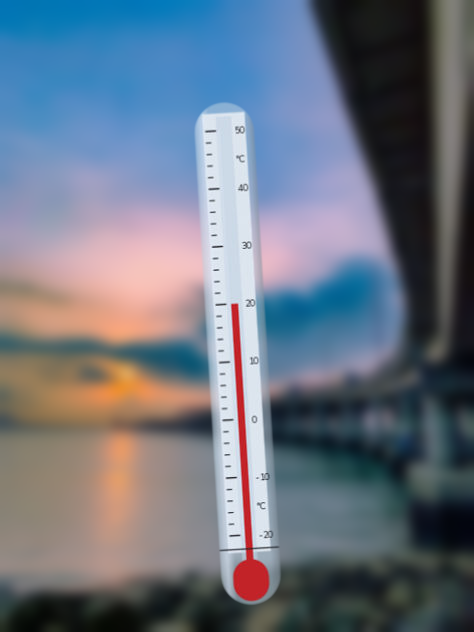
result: 20 °C
